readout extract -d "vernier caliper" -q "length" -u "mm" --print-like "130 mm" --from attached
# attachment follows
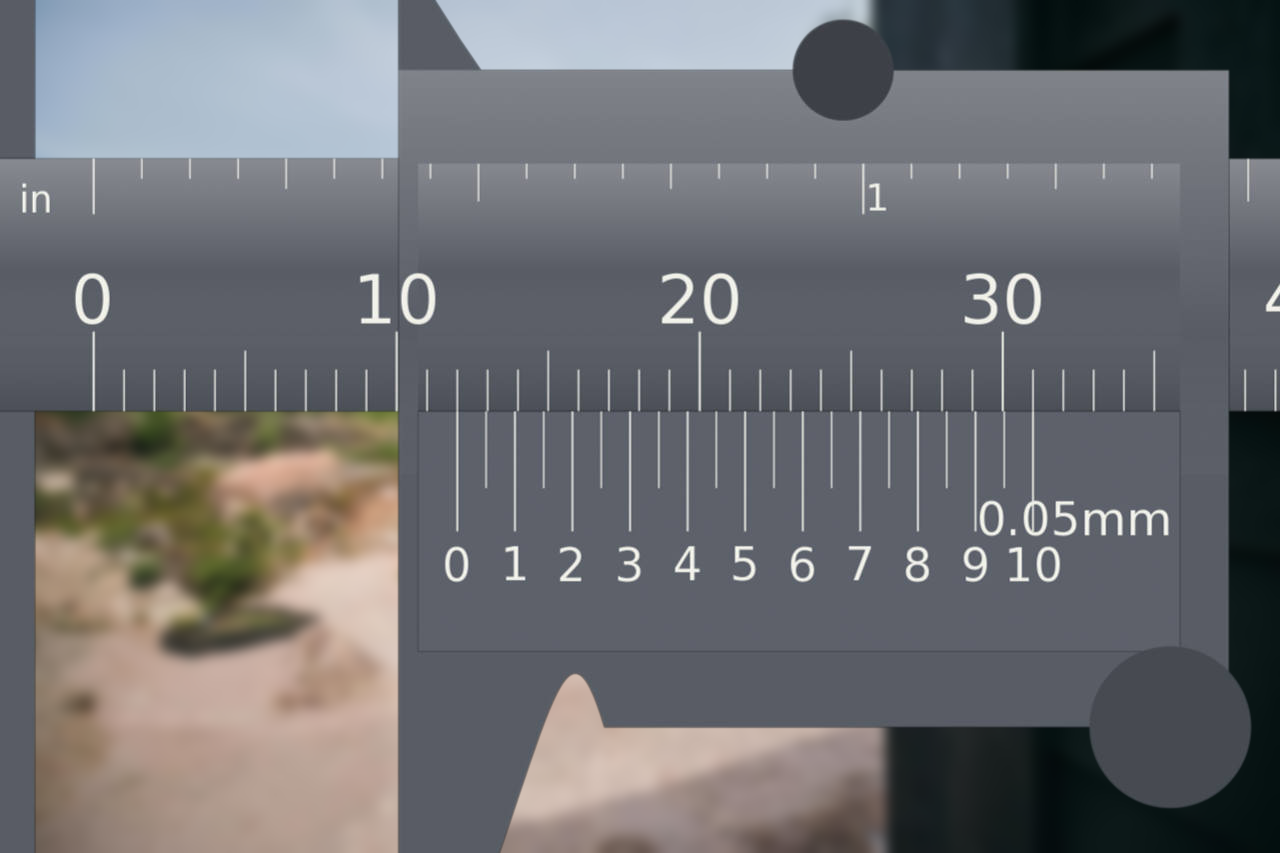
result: 12.00 mm
